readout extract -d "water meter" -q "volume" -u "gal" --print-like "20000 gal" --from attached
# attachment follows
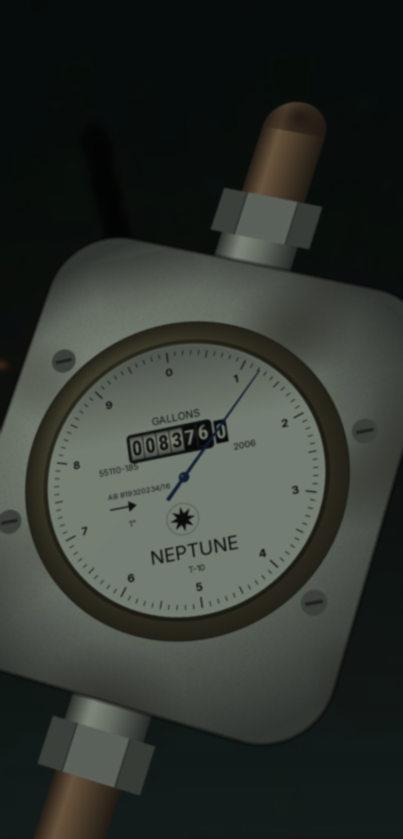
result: 83761.2 gal
